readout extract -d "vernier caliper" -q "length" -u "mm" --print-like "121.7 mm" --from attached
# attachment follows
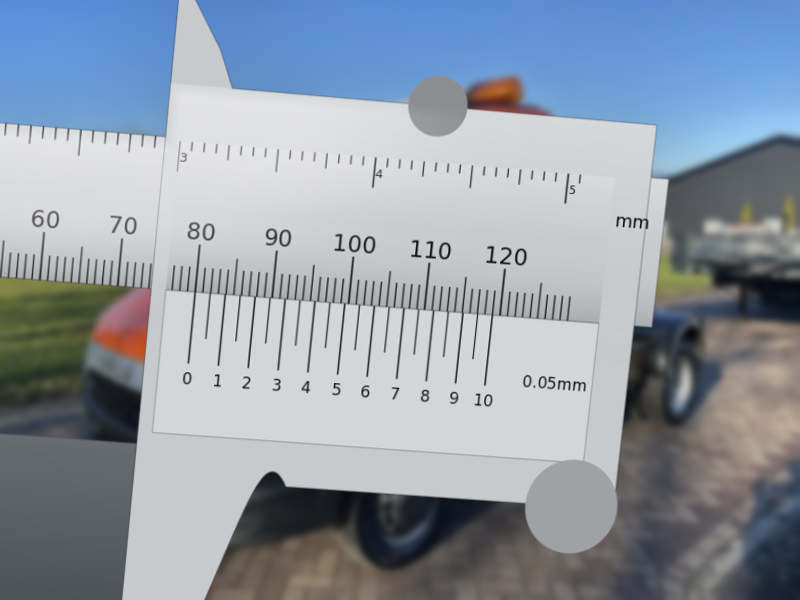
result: 80.0 mm
